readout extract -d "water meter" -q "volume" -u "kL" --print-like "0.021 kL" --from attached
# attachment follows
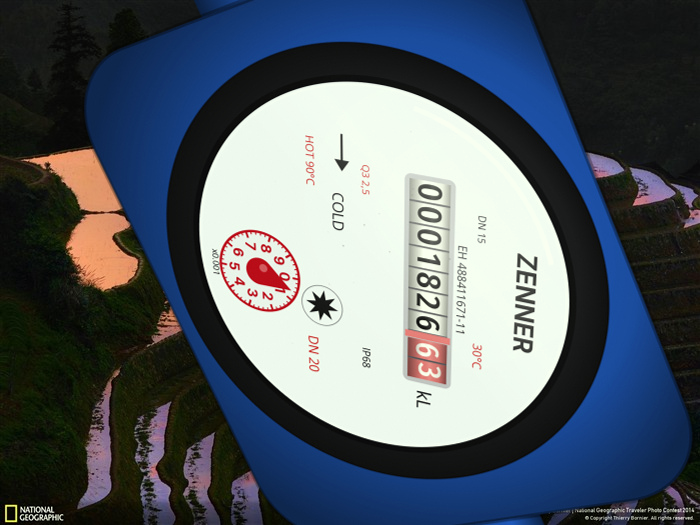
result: 1826.630 kL
